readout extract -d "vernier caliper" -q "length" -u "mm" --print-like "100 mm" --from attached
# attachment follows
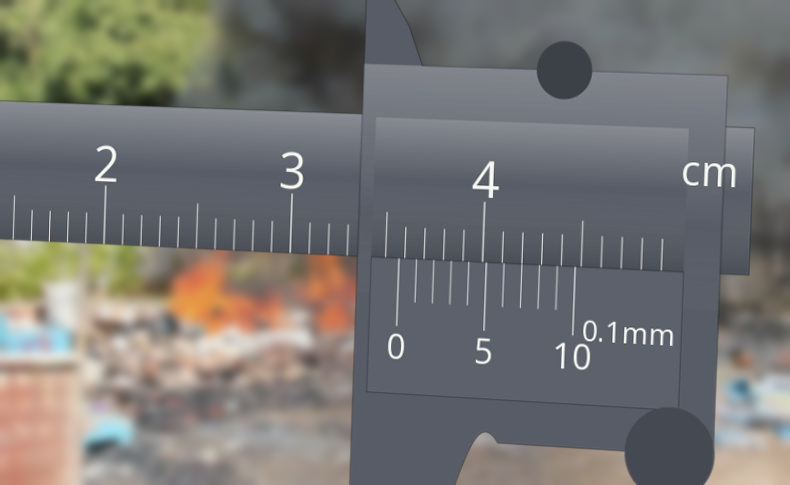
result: 35.7 mm
